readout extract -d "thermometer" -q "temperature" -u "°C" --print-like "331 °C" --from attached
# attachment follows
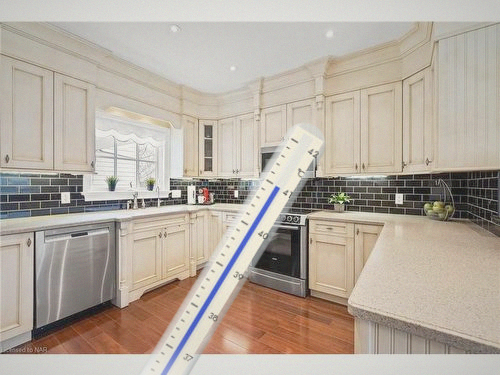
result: 41 °C
